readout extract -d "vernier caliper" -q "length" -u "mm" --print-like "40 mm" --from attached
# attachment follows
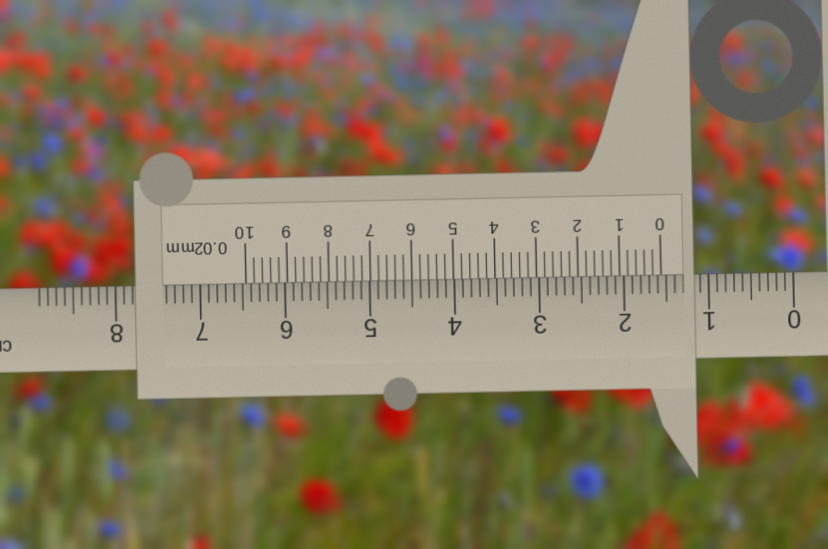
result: 15.6 mm
